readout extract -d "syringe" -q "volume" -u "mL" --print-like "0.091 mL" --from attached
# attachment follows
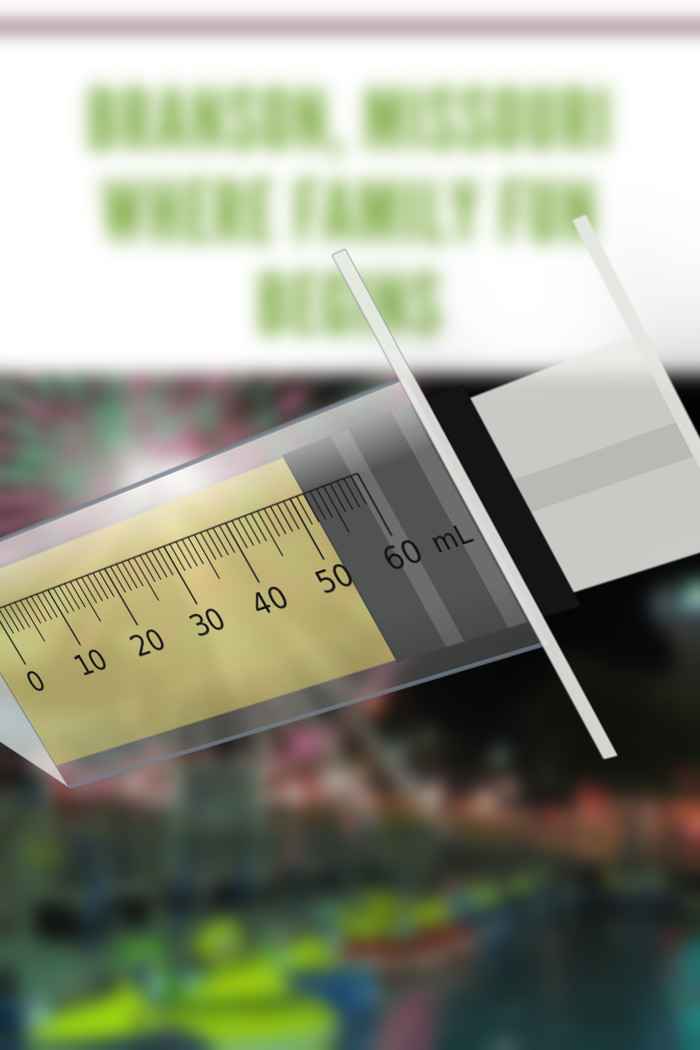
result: 52 mL
